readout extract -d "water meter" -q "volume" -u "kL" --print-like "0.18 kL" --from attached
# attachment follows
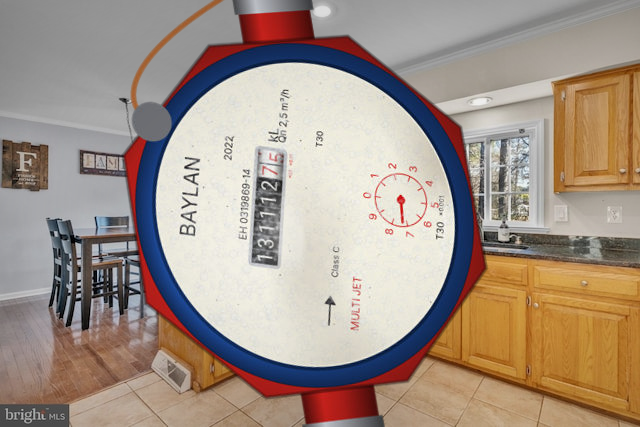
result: 131112.747 kL
